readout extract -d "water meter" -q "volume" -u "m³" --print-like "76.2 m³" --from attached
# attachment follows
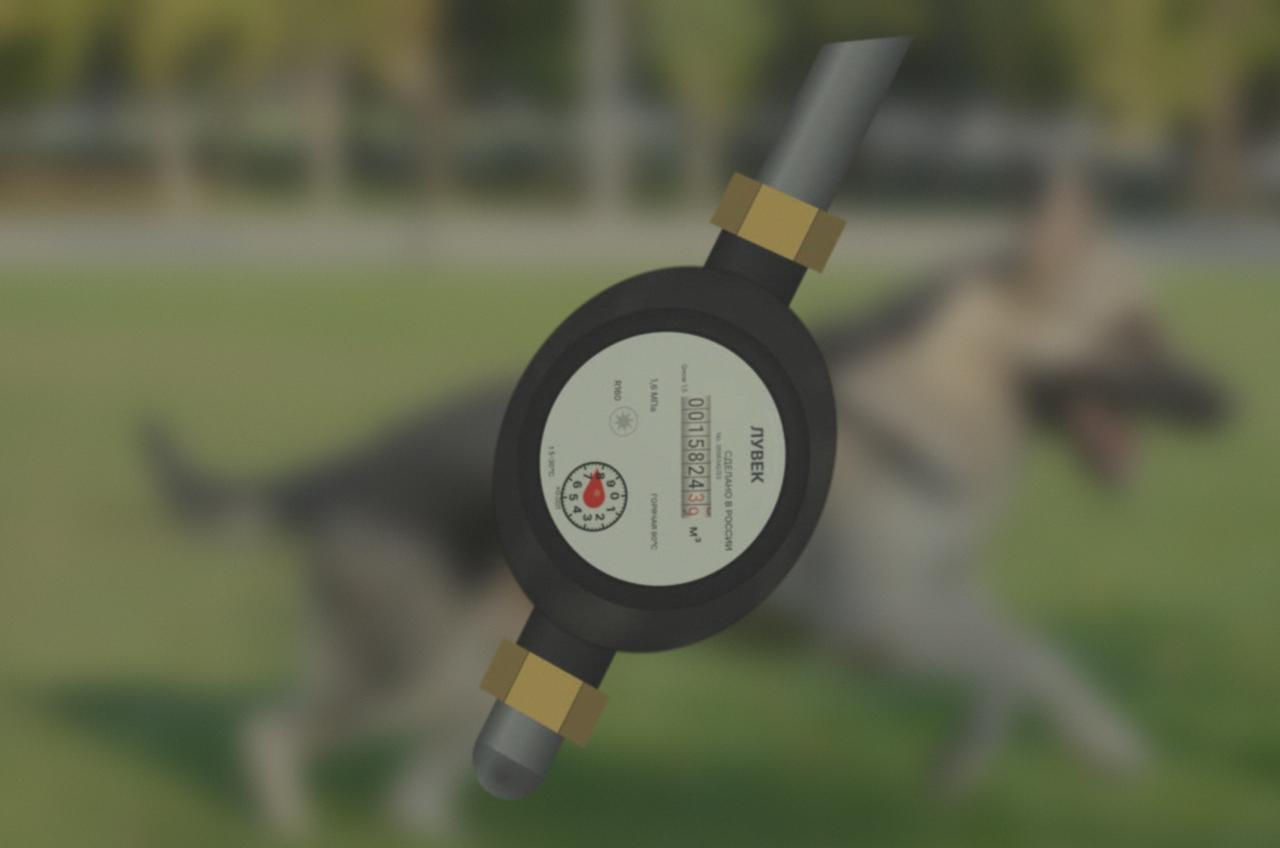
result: 15824.387 m³
